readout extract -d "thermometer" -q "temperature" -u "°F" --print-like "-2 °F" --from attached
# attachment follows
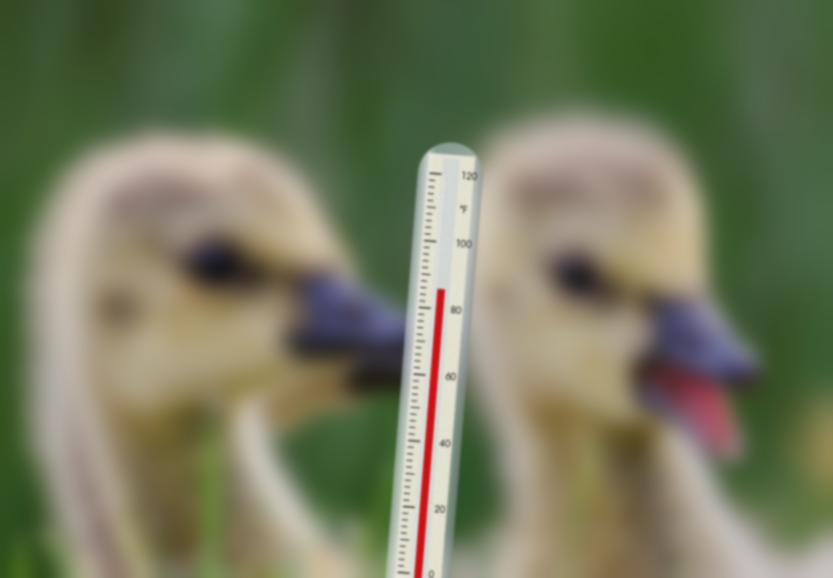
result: 86 °F
